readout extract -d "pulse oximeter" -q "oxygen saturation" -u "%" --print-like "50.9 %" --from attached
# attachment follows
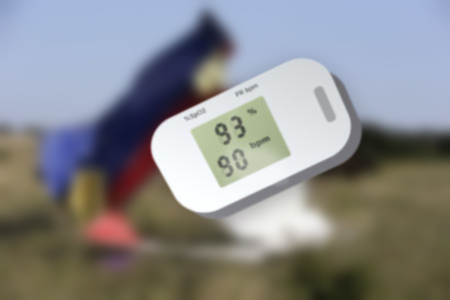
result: 93 %
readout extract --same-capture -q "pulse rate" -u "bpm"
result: 90 bpm
